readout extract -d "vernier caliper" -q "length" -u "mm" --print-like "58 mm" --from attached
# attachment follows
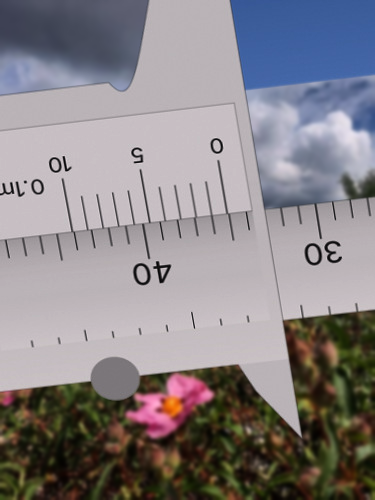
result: 35.1 mm
